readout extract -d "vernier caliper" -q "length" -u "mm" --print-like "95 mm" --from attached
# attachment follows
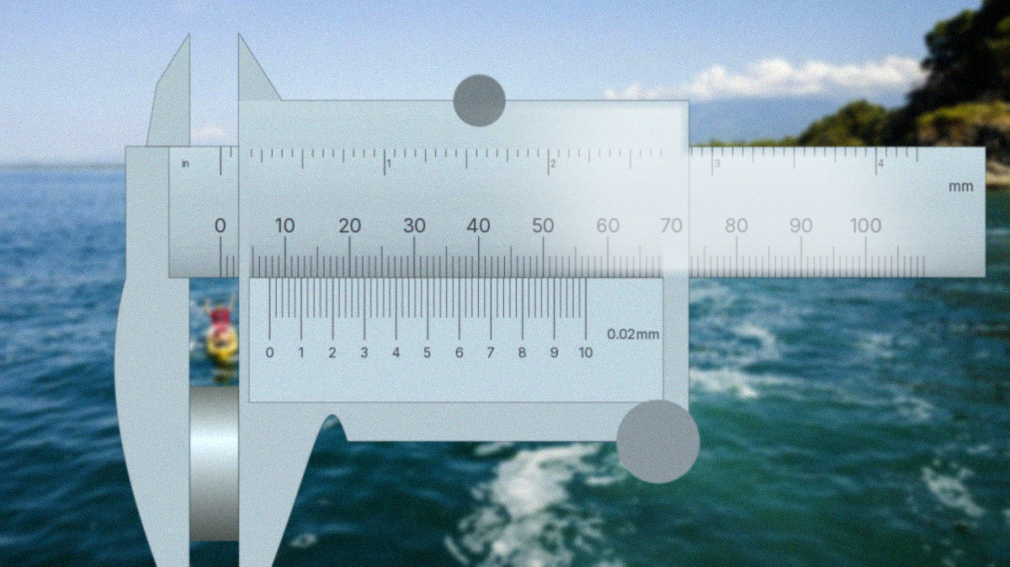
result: 7.6 mm
